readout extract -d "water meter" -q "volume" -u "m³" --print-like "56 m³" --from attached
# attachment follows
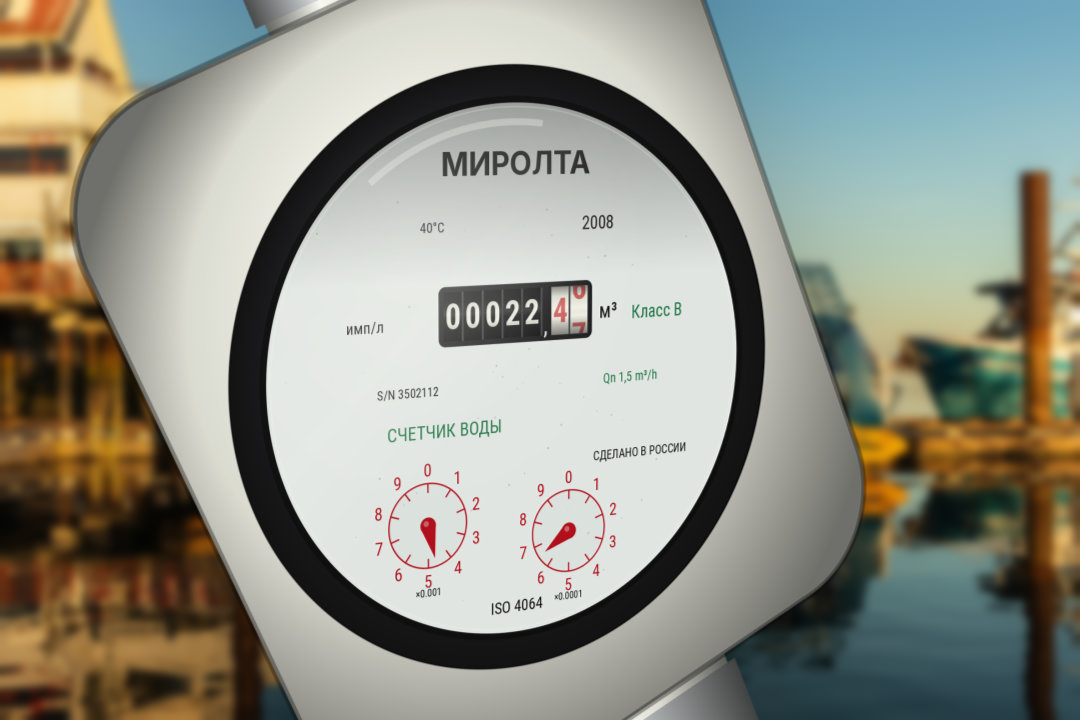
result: 22.4646 m³
